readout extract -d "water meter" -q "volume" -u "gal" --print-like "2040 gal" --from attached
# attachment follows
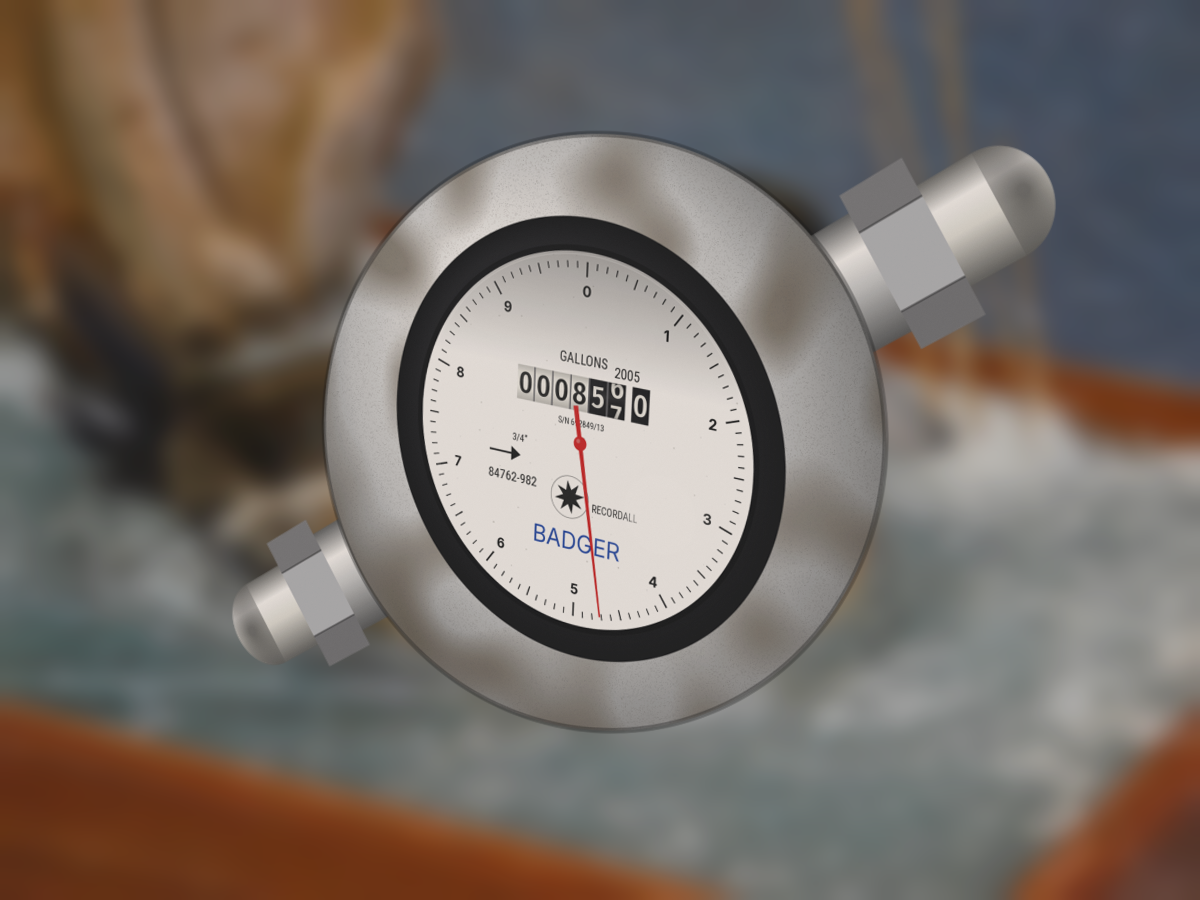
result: 8564.7 gal
